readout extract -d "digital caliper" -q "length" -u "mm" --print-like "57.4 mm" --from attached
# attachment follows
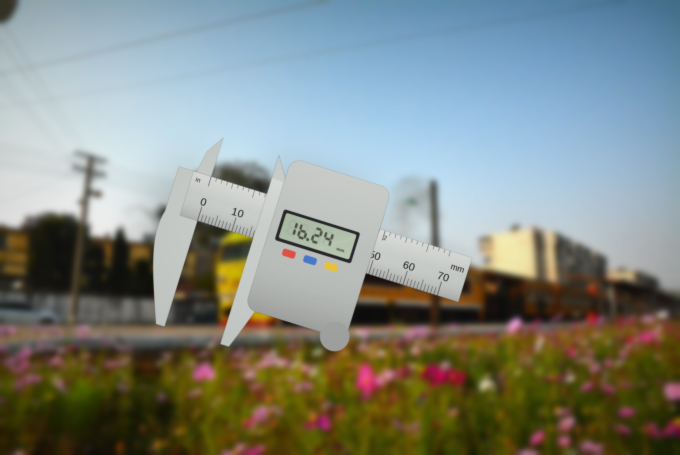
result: 16.24 mm
